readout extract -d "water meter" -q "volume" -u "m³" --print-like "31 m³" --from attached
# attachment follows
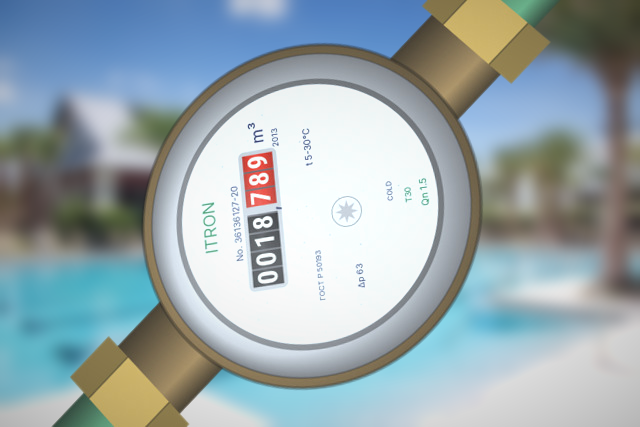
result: 18.789 m³
